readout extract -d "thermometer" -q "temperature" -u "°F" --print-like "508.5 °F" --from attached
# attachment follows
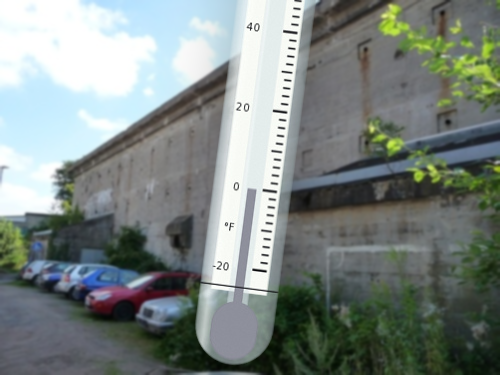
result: 0 °F
